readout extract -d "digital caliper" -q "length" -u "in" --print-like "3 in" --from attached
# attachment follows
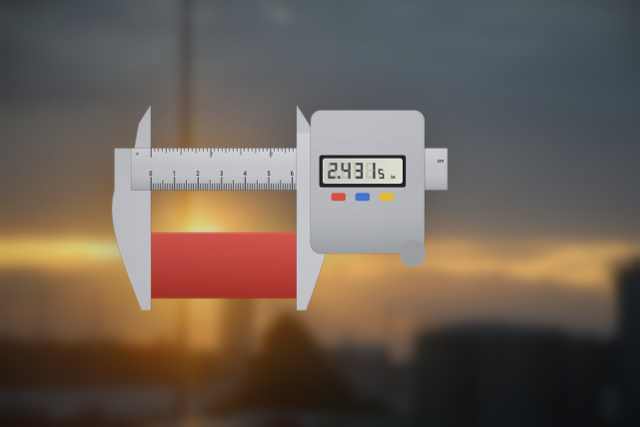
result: 2.4315 in
